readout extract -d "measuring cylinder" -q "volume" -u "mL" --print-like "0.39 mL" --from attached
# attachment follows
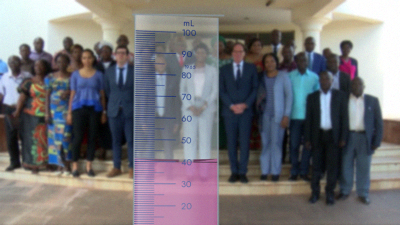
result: 40 mL
